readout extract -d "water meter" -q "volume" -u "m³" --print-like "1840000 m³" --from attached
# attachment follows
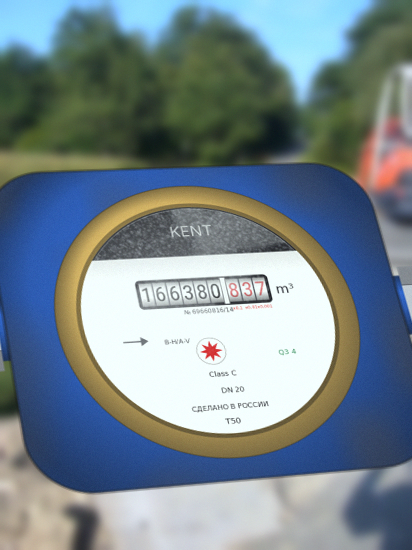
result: 166380.837 m³
